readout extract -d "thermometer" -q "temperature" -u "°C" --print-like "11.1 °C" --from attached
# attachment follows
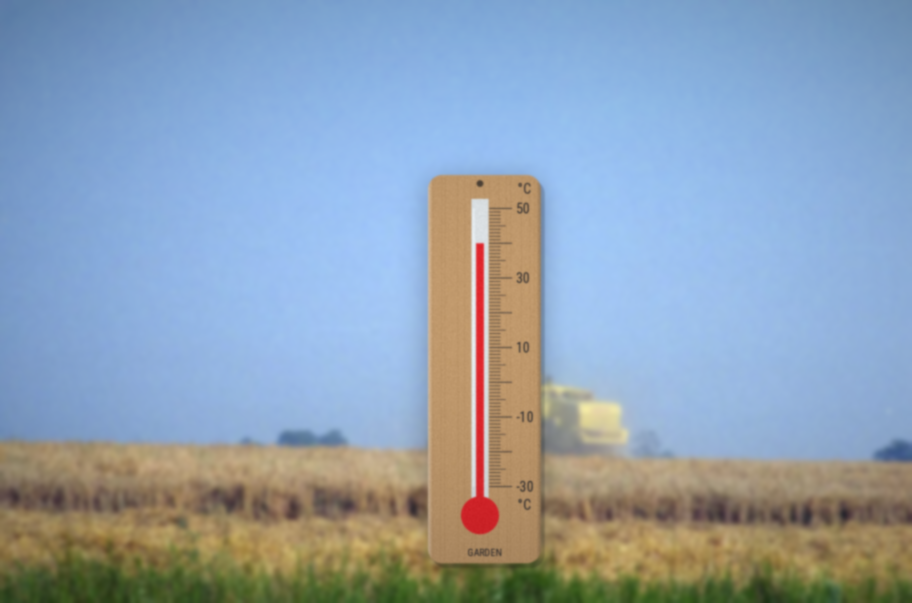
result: 40 °C
